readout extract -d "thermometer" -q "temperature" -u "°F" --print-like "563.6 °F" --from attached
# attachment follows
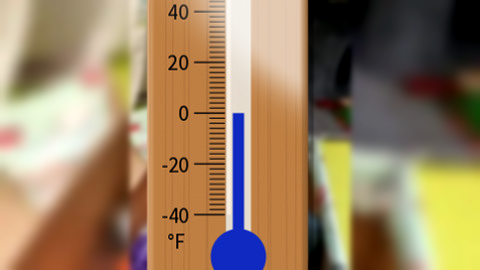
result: 0 °F
